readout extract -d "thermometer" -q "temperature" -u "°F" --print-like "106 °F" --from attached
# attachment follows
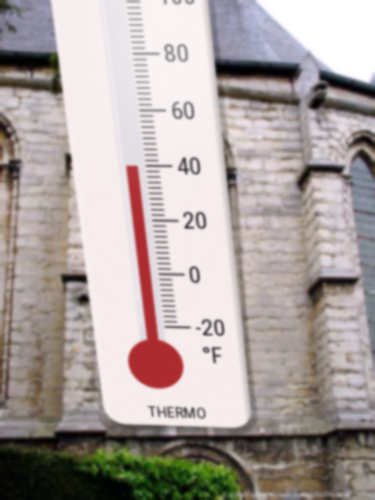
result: 40 °F
